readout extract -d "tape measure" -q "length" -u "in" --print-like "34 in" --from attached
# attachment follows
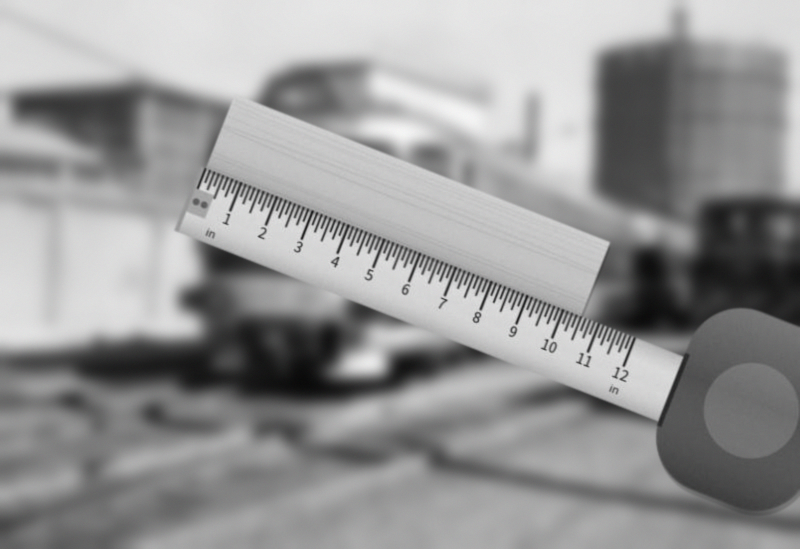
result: 10.5 in
